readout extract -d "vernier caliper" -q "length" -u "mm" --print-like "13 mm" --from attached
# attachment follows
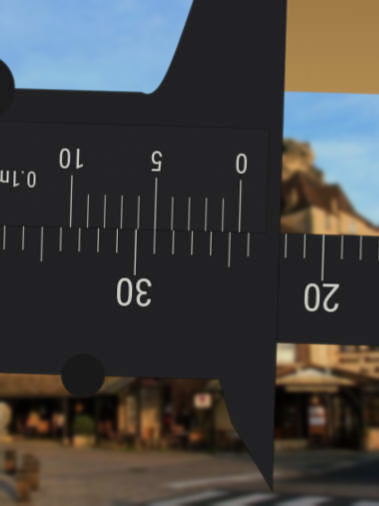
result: 24.5 mm
